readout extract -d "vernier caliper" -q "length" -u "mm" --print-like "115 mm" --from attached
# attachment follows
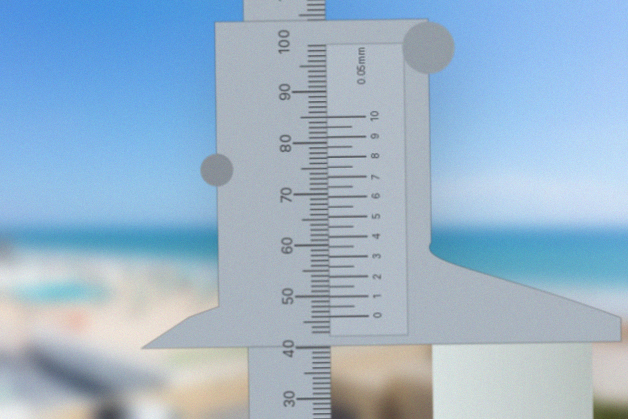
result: 46.0 mm
